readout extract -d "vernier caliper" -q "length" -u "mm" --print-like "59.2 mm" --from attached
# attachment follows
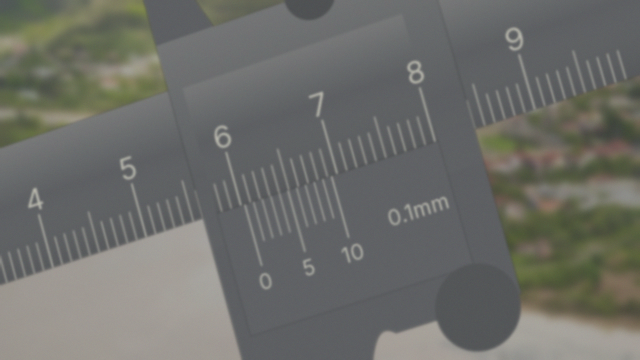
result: 60.4 mm
